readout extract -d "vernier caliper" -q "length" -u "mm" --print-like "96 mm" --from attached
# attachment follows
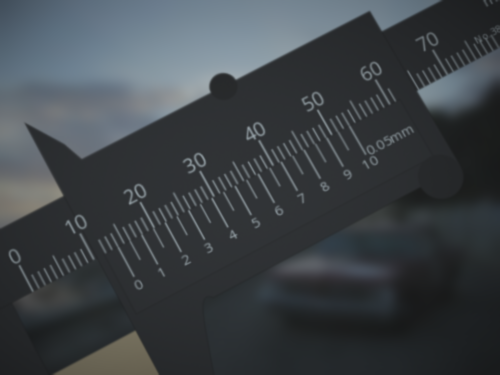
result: 14.0 mm
